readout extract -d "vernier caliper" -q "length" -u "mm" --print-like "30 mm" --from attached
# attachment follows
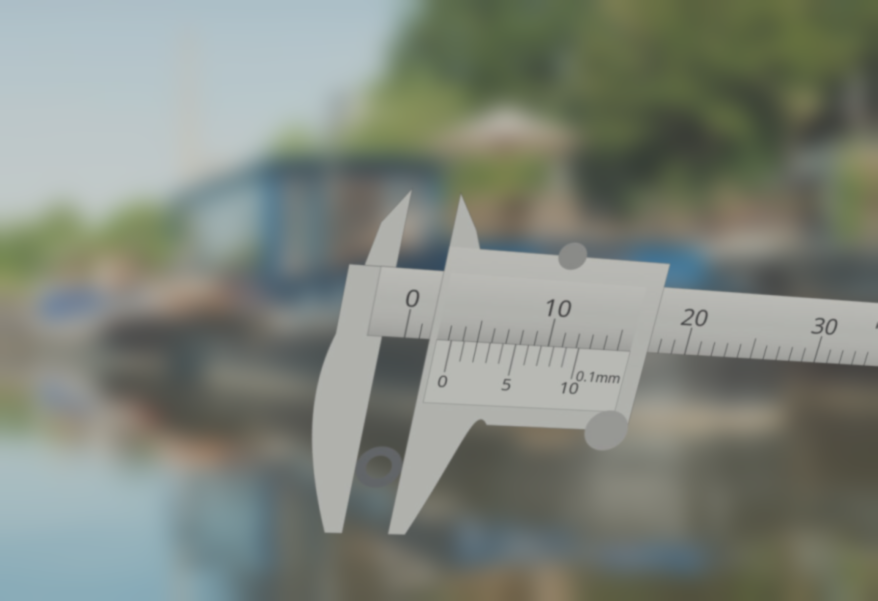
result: 3.2 mm
